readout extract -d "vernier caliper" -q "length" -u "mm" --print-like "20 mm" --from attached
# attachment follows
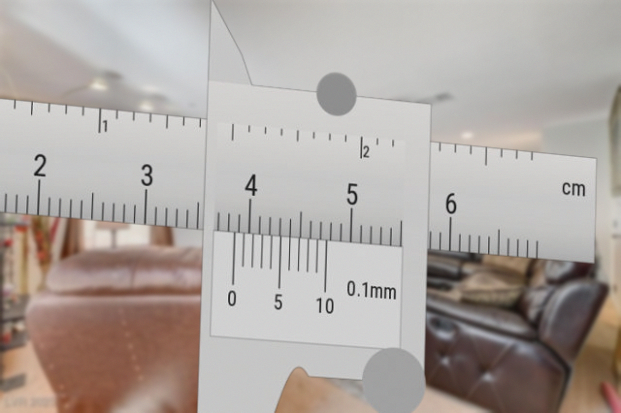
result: 38.6 mm
